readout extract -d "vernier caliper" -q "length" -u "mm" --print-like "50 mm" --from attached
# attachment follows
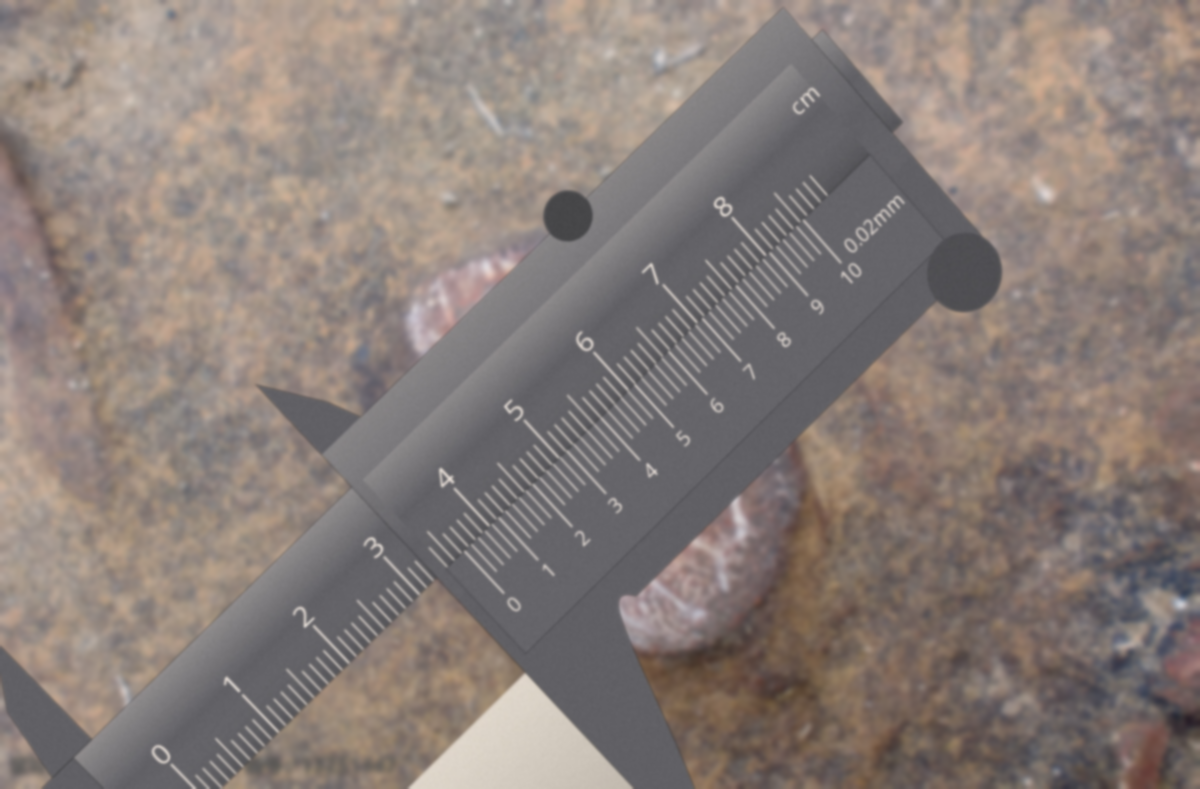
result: 36.4 mm
